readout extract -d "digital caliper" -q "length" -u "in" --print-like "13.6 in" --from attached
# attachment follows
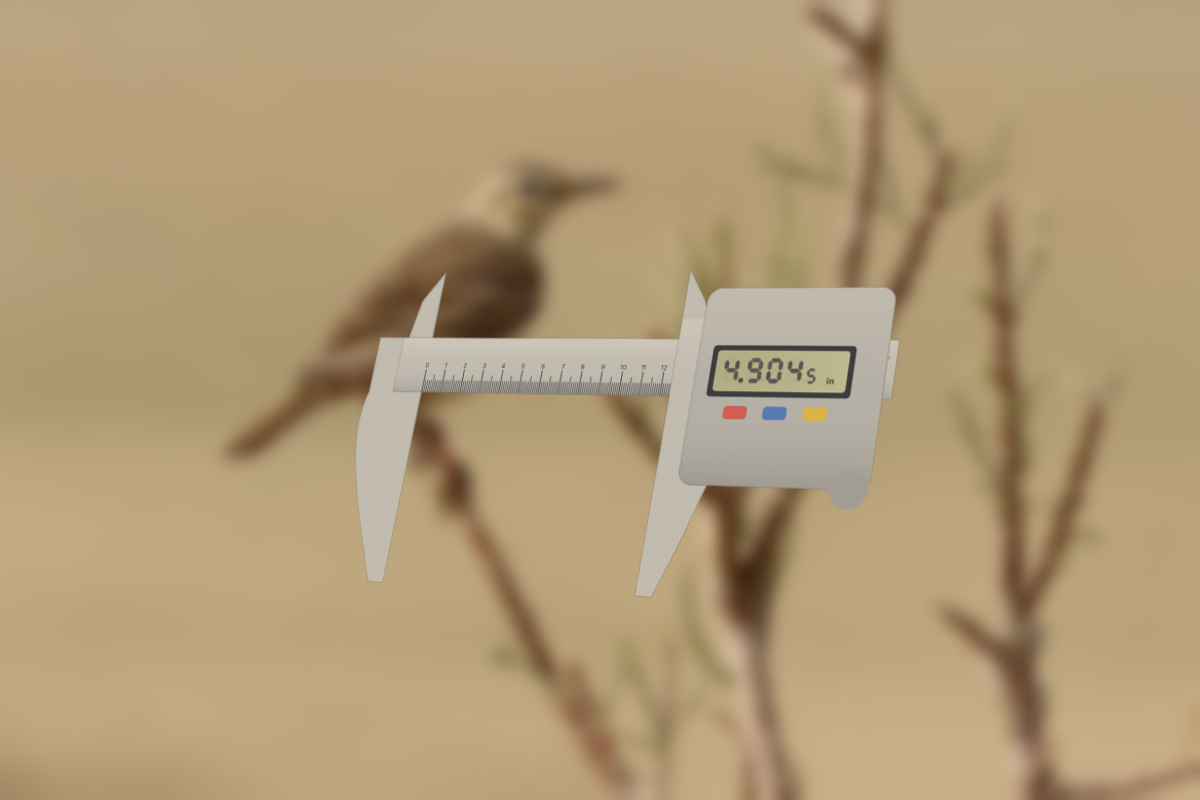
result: 4.9045 in
